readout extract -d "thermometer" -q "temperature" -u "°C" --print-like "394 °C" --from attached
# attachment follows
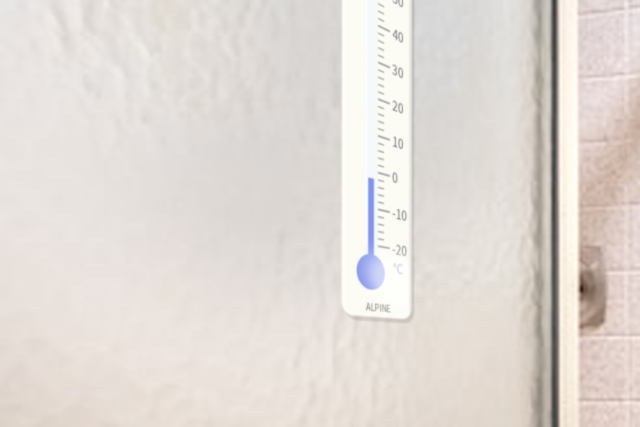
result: -2 °C
